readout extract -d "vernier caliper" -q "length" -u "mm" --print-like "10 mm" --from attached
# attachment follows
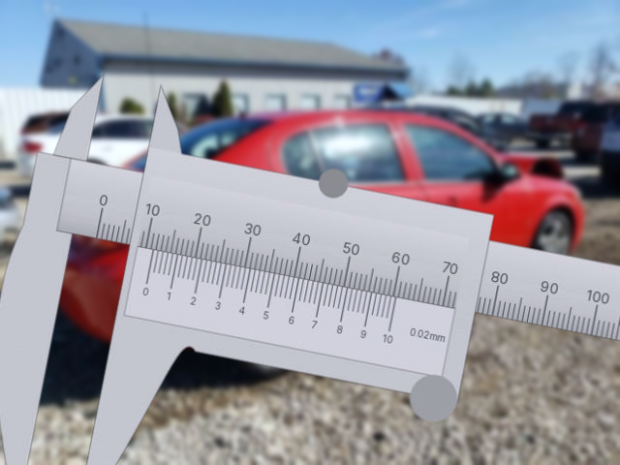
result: 11.5 mm
